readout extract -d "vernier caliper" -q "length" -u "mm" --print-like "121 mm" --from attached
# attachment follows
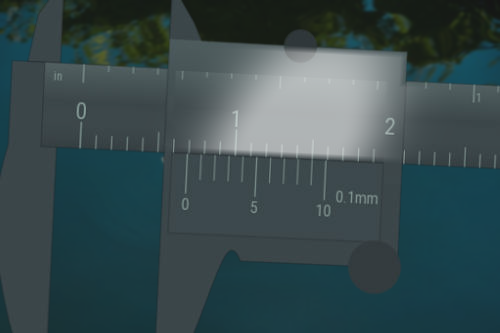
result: 6.9 mm
